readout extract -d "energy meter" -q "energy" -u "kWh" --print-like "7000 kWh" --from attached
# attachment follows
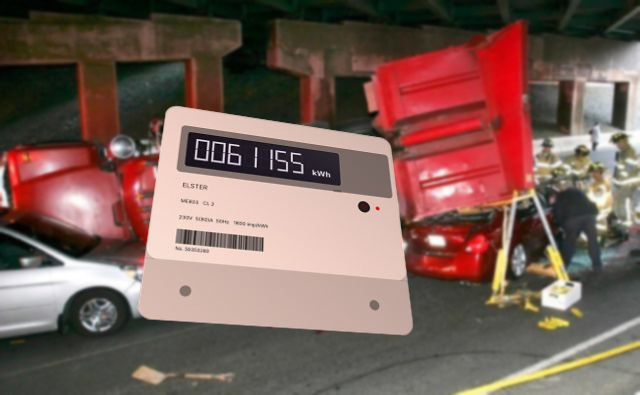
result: 61155 kWh
